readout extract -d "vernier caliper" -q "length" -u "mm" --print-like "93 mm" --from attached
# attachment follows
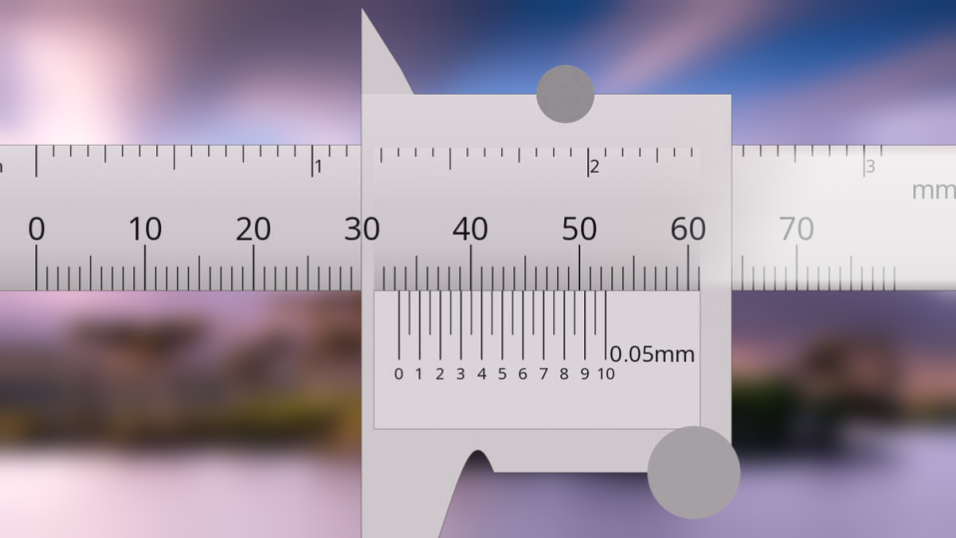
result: 33.4 mm
